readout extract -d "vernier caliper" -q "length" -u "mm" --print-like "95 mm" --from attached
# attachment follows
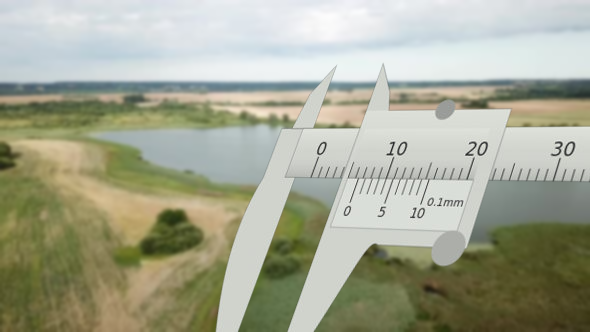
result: 6.4 mm
